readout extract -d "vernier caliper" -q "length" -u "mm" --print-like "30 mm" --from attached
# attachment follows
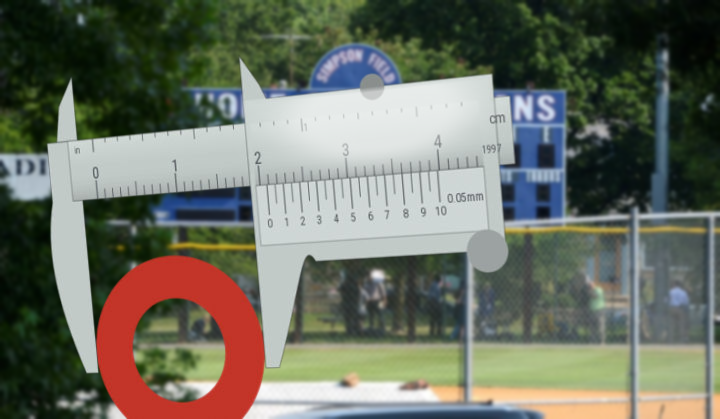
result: 20.8 mm
